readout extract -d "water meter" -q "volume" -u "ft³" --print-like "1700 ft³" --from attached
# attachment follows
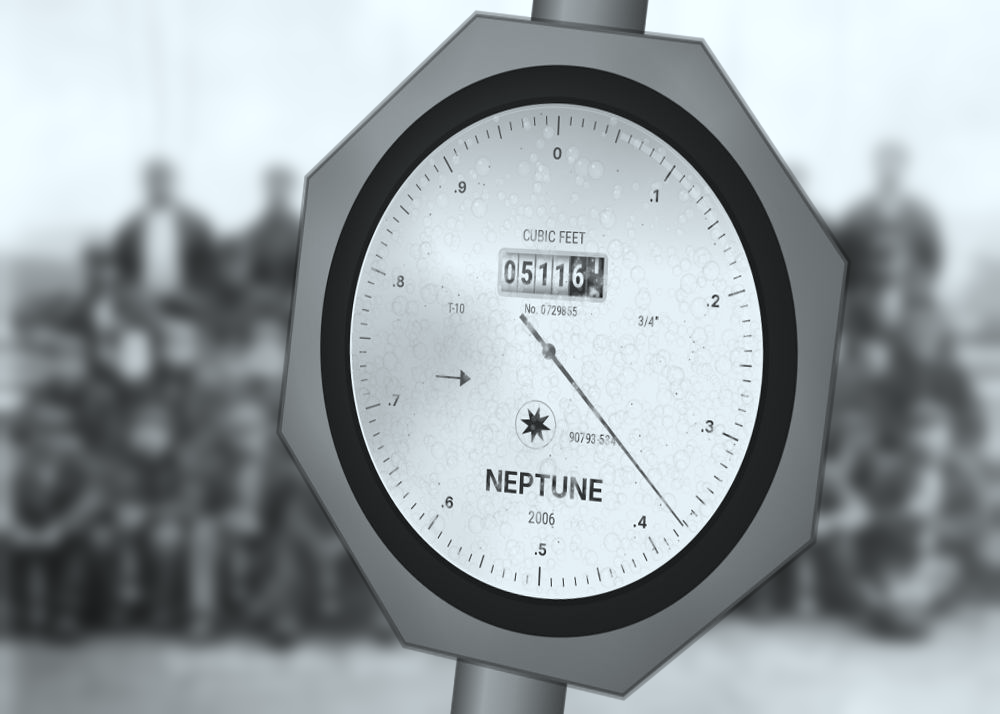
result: 51161.37 ft³
